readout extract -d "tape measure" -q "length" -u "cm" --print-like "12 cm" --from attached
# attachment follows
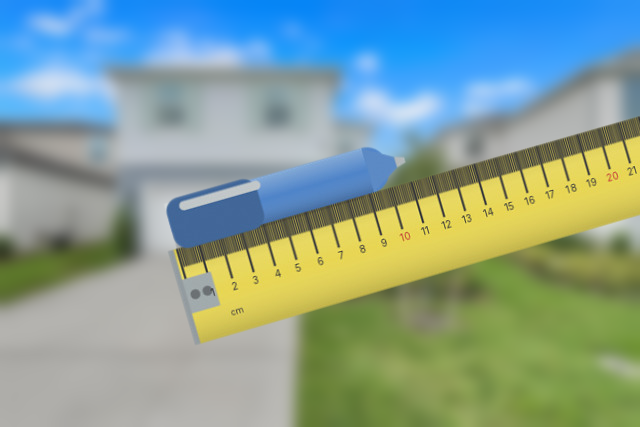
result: 11 cm
